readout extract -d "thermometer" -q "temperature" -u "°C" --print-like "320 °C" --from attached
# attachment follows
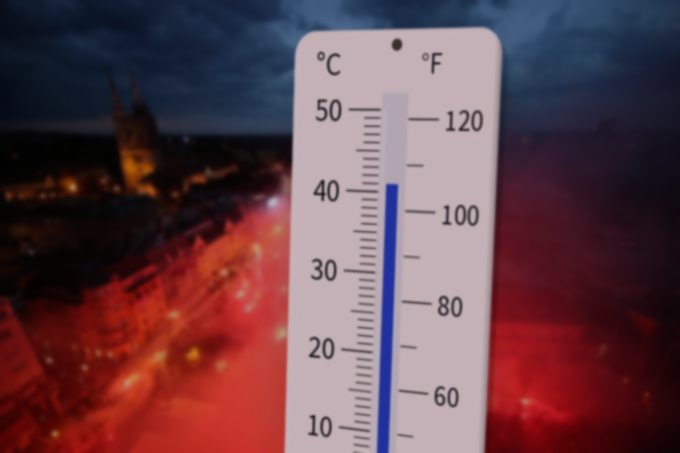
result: 41 °C
